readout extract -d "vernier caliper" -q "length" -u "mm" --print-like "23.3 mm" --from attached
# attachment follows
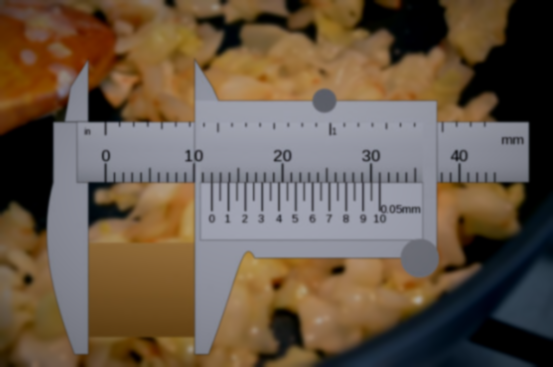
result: 12.0 mm
